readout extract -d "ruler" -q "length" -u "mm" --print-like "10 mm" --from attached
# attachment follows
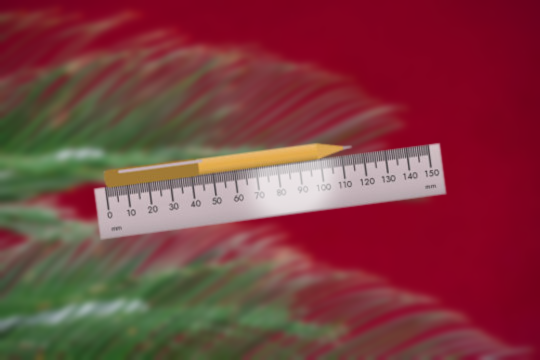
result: 115 mm
